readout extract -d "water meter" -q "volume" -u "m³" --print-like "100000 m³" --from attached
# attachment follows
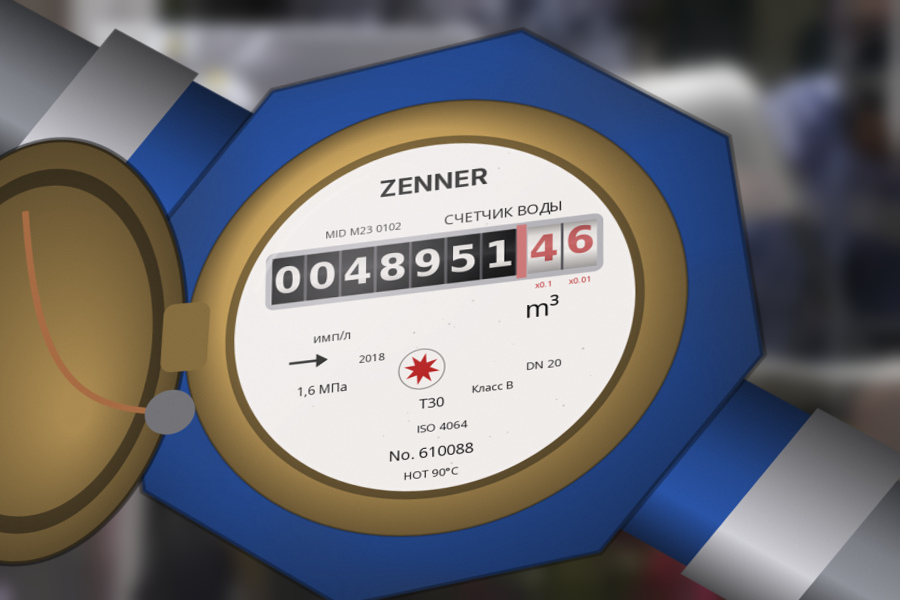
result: 48951.46 m³
